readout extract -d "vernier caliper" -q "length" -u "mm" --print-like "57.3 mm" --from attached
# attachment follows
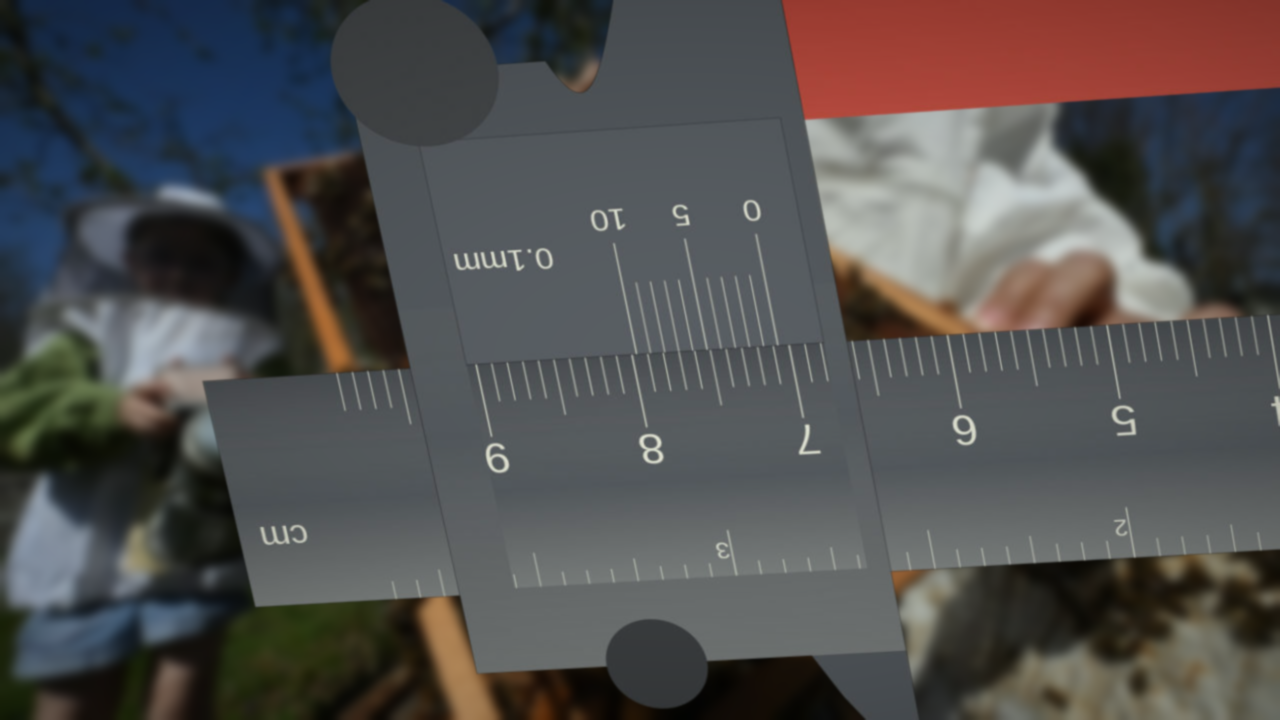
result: 70.7 mm
